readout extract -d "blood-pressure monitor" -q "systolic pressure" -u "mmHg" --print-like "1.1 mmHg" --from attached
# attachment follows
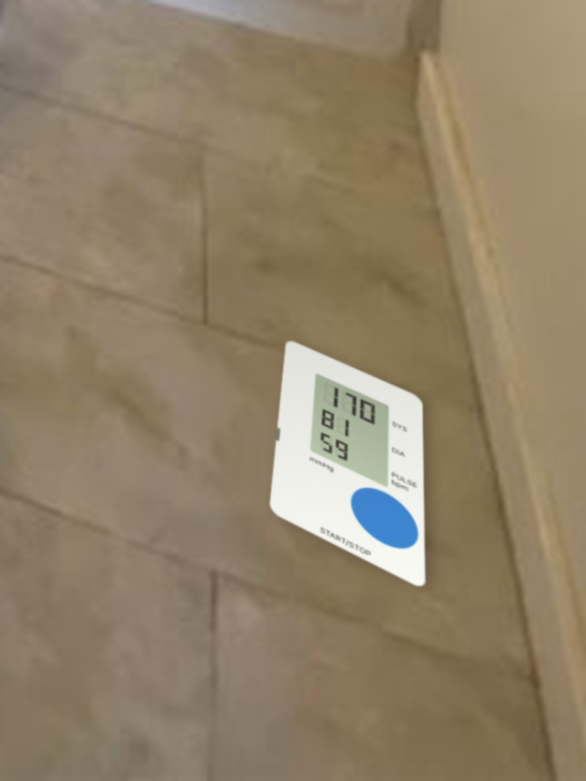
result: 170 mmHg
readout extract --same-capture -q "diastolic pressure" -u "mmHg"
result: 81 mmHg
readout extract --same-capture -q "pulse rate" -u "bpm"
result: 59 bpm
